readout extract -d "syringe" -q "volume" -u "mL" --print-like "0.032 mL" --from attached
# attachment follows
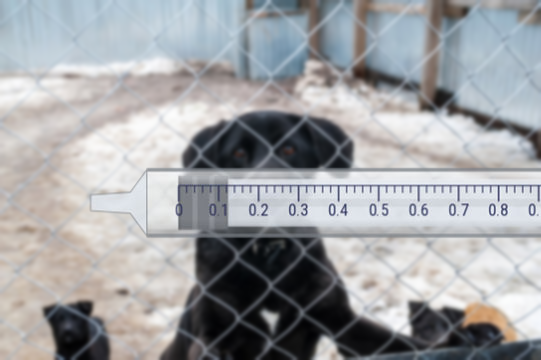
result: 0 mL
